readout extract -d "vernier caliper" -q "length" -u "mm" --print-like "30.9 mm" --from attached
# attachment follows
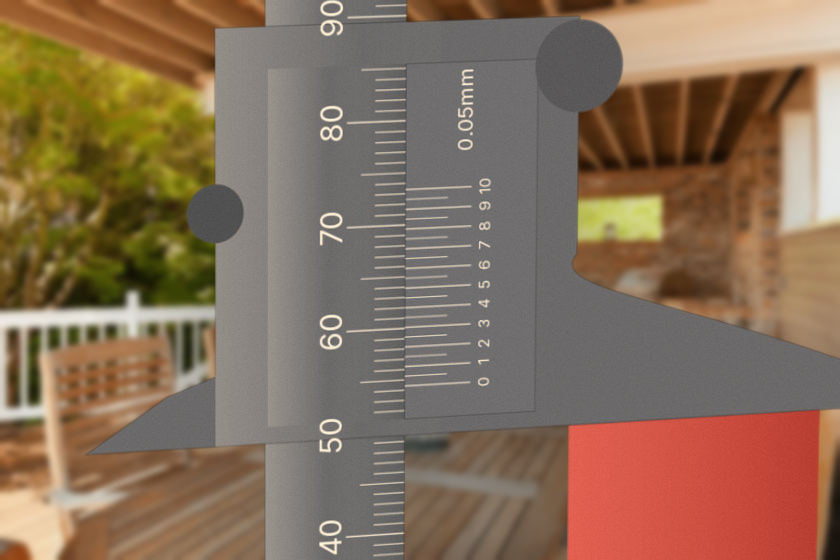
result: 54.4 mm
